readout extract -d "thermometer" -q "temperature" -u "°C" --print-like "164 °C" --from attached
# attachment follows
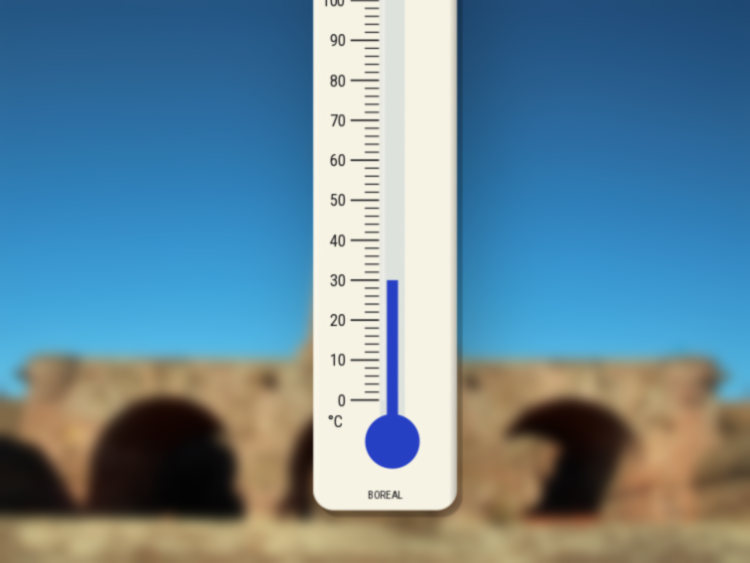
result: 30 °C
